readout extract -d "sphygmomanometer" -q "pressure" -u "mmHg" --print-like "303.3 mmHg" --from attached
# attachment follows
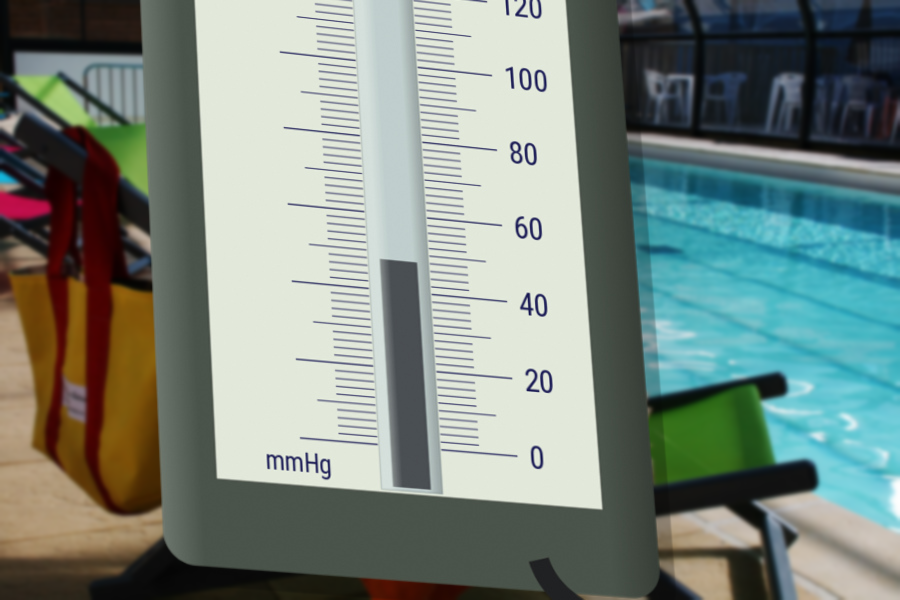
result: 48 mmHg
